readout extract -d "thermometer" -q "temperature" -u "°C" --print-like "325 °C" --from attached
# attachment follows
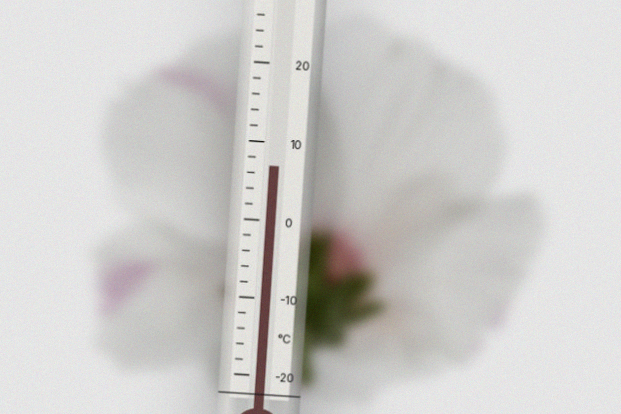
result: 7 °C
